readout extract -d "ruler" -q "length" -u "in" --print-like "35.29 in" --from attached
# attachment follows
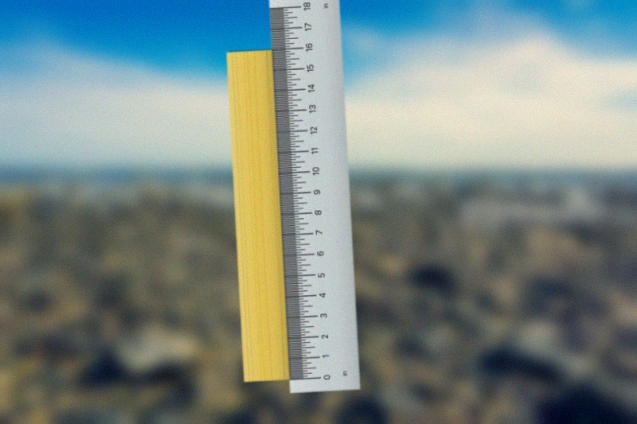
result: 16 in
